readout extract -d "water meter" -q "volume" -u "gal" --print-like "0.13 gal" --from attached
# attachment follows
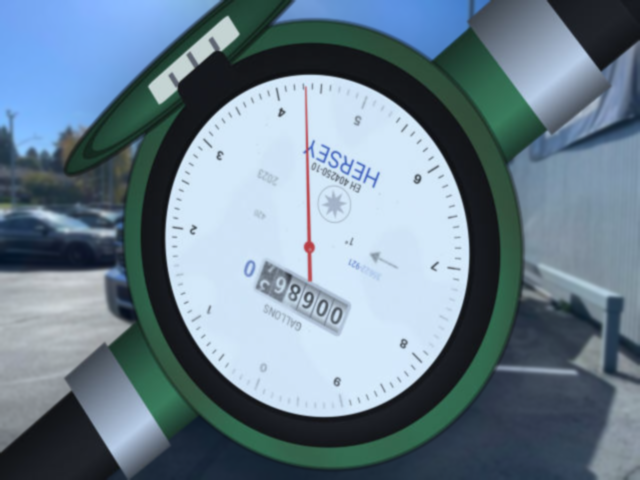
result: 68634.3 gal
